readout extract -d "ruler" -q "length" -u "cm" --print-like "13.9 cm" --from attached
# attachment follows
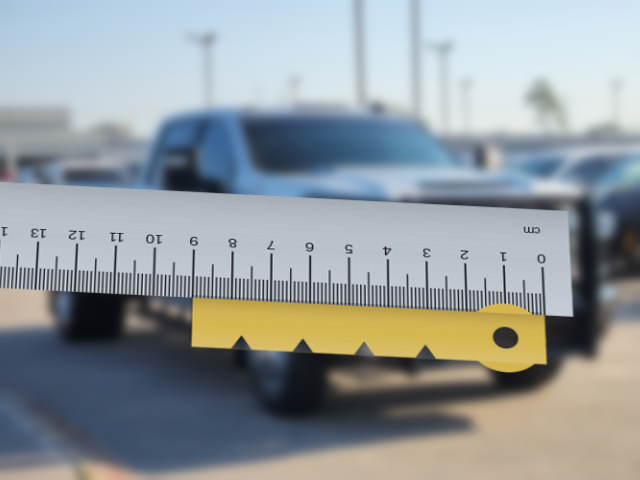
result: 9 cm
